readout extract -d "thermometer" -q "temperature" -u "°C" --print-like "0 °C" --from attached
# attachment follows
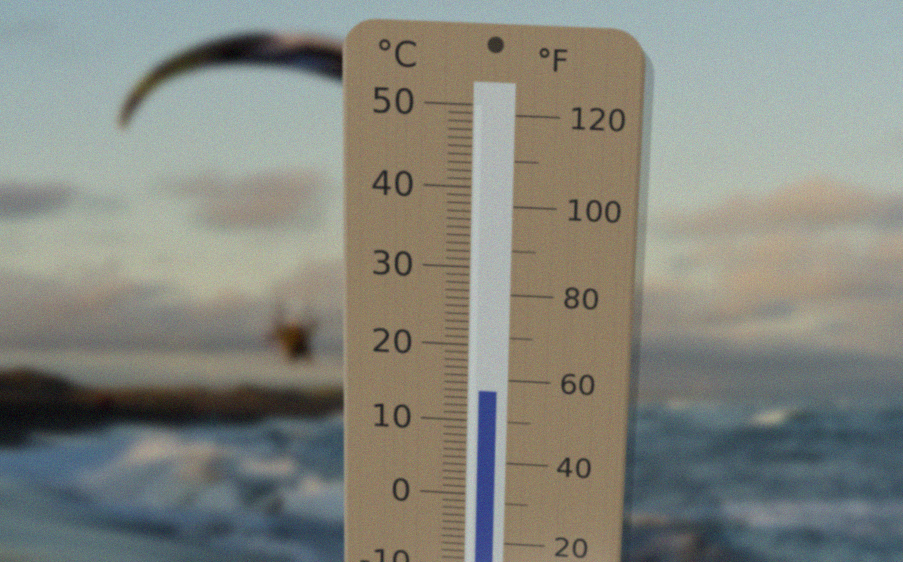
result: 14 °C
